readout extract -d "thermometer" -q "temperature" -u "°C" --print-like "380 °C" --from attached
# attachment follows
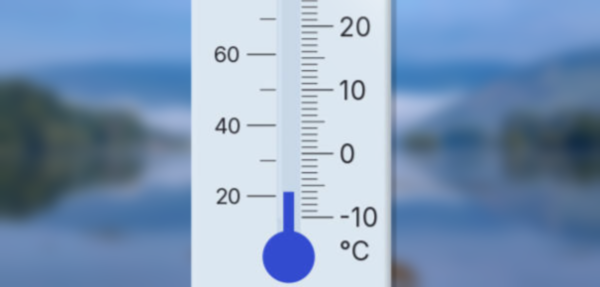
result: -6 °C
